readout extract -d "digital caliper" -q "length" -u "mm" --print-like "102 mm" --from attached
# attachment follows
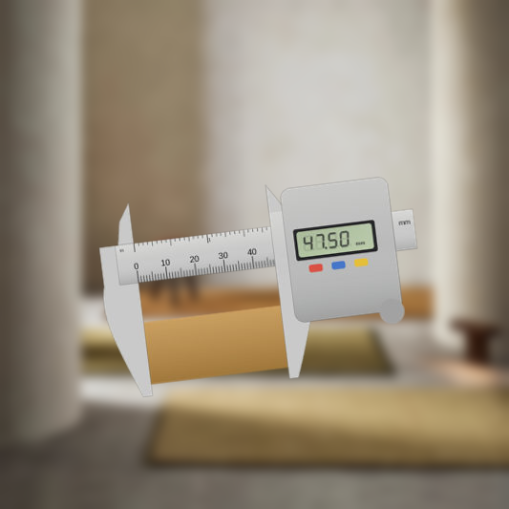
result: 47.50 mm
